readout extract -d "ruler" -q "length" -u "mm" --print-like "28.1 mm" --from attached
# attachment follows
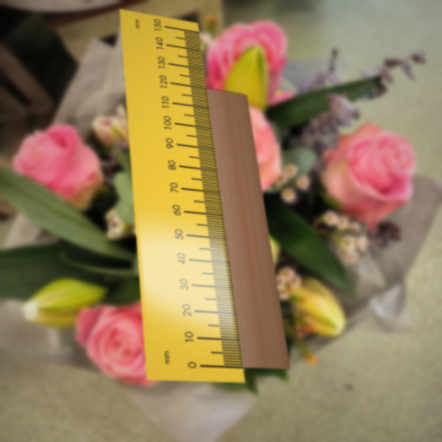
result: 120 mm
